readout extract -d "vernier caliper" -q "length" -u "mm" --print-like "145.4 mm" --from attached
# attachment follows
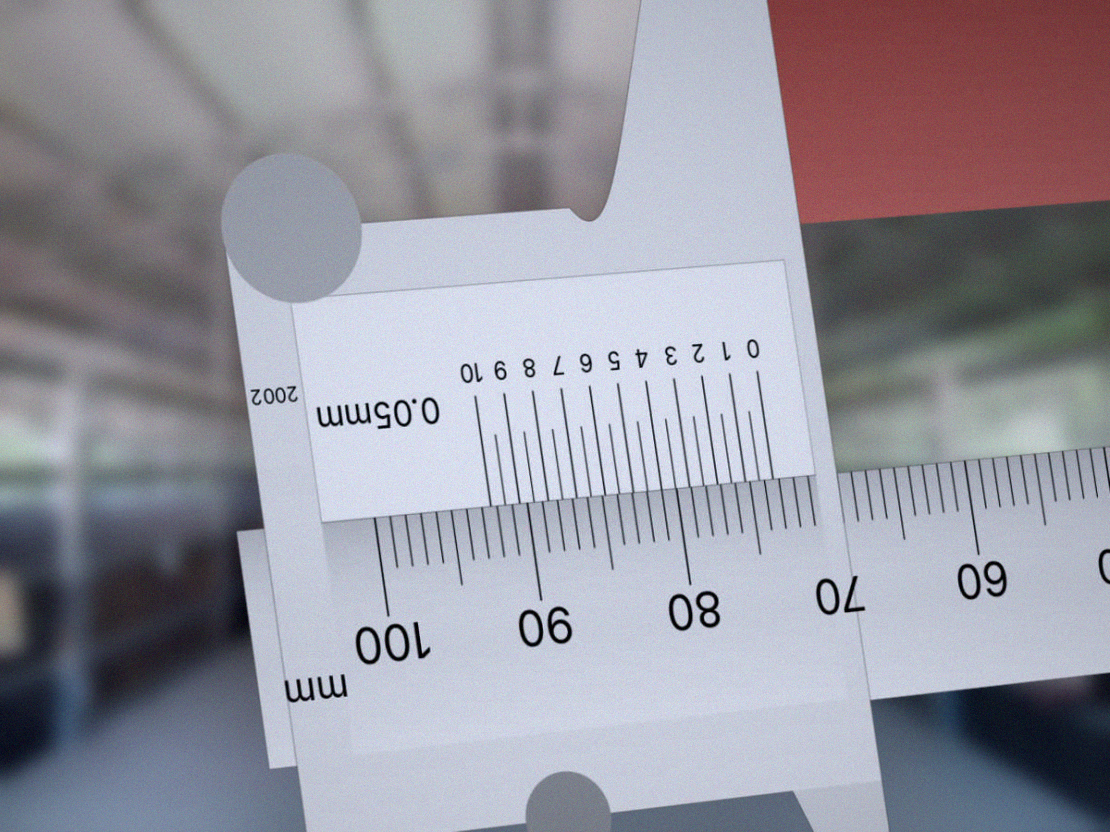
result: 73.4 mm
